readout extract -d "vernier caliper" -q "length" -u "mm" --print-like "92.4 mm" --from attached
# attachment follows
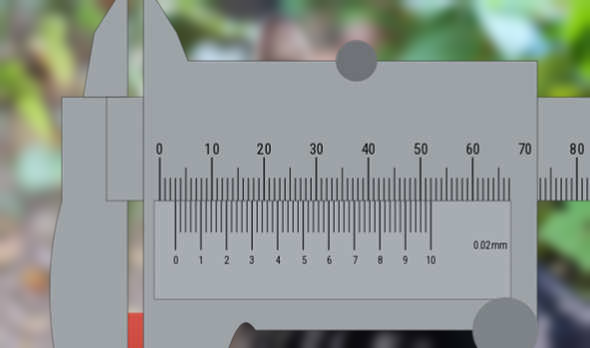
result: 3.0 mm
